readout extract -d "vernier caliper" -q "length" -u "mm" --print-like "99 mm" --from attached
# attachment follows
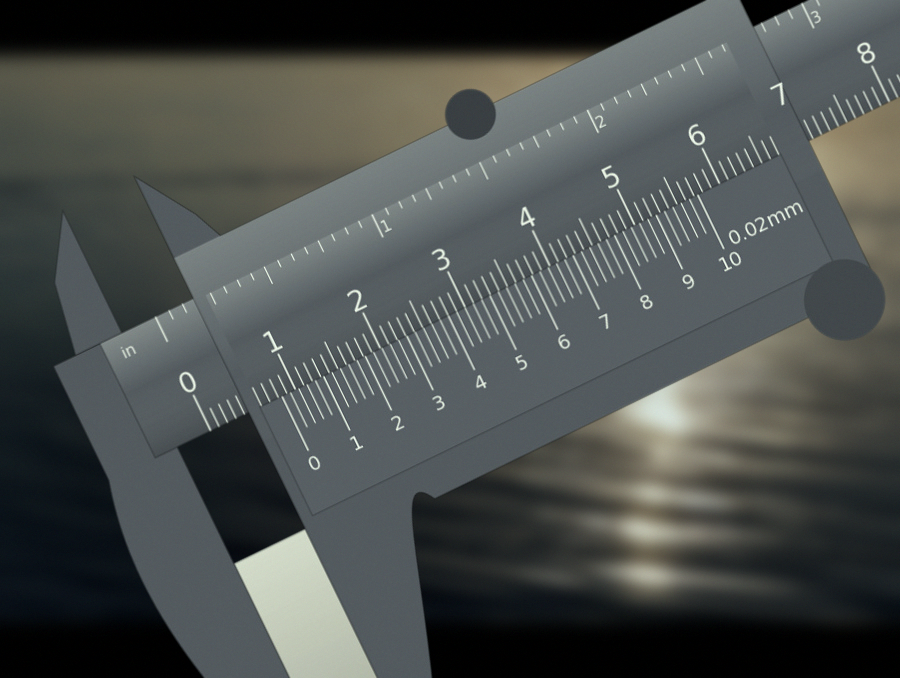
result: 8.4 mm
